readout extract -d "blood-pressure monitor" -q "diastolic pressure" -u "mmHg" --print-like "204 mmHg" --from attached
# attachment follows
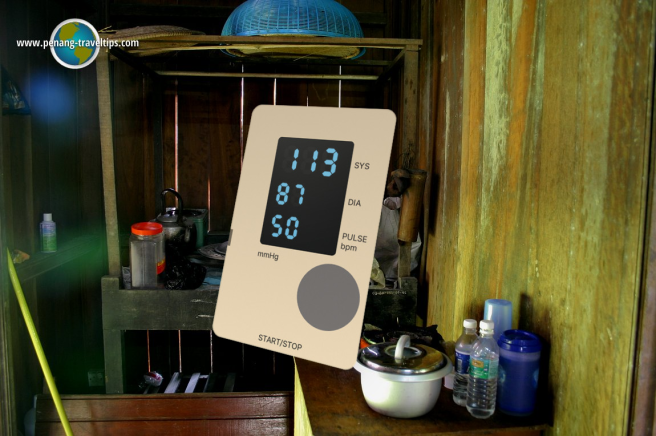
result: 87 mmHg
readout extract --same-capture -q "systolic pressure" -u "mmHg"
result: 113 mmHg
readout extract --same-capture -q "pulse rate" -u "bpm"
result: 50 bpm
